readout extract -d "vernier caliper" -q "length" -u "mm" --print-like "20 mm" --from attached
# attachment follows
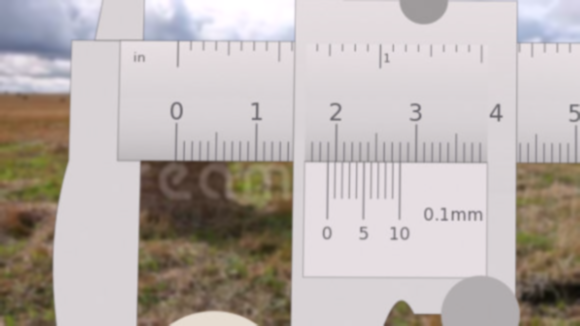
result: 19.0 mm
